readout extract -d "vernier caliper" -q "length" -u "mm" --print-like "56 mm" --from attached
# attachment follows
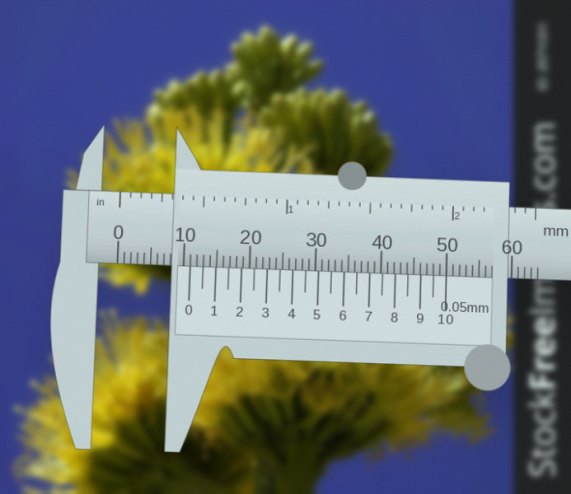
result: 11.0 mm
